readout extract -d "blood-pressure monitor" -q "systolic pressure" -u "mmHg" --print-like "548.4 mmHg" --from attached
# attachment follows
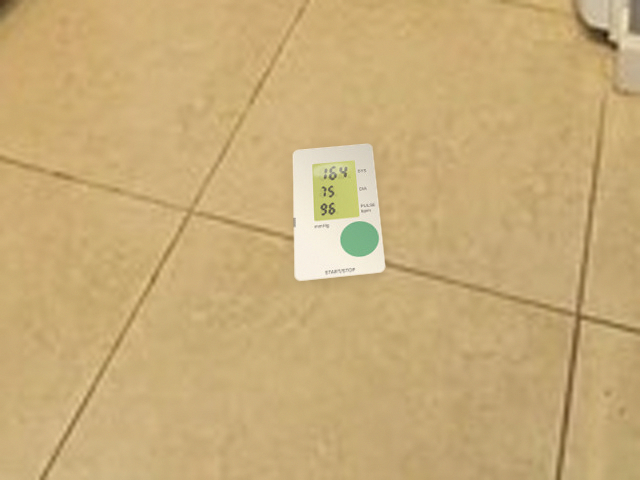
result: 164 mmHg
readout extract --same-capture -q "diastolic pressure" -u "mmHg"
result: 75 mmHg
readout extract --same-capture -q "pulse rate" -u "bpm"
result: 96 bpm
